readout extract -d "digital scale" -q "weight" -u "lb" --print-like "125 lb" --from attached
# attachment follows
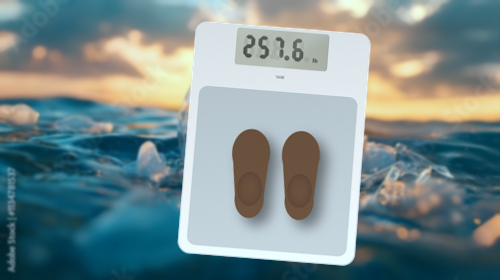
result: 257.6 lb
